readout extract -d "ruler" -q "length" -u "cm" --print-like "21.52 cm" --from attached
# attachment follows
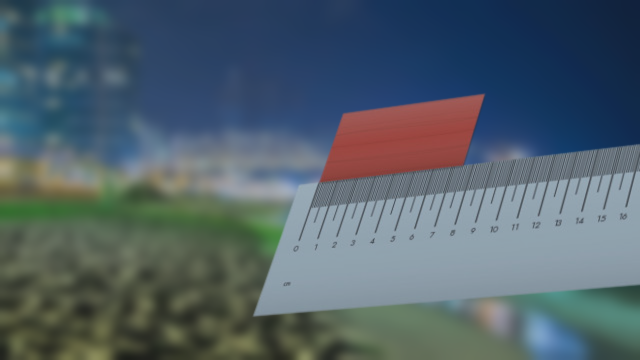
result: 7.5 cm
